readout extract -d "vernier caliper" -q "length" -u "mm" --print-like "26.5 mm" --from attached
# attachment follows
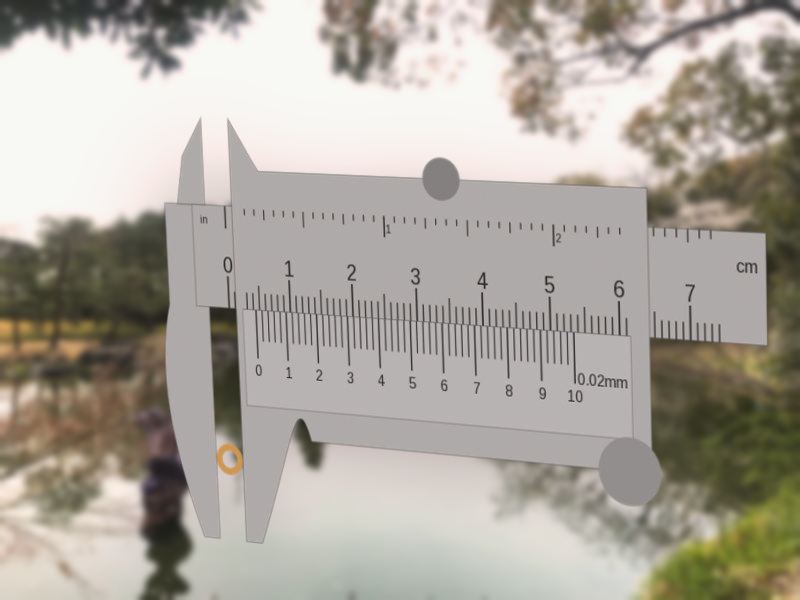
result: 4.4 mm
